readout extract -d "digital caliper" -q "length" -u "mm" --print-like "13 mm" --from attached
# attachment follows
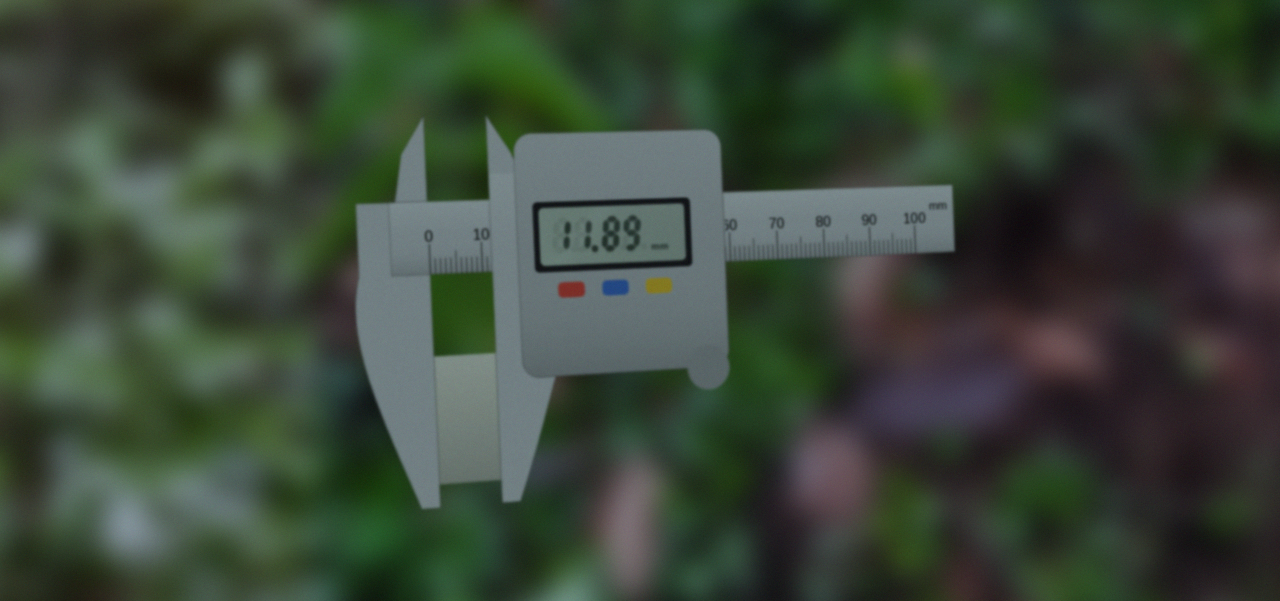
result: 11.89 mm
